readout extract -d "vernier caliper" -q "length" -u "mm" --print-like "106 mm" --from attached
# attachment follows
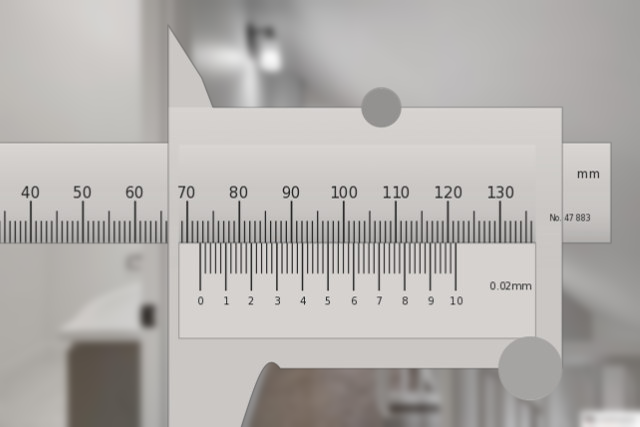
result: 72.5 mm
